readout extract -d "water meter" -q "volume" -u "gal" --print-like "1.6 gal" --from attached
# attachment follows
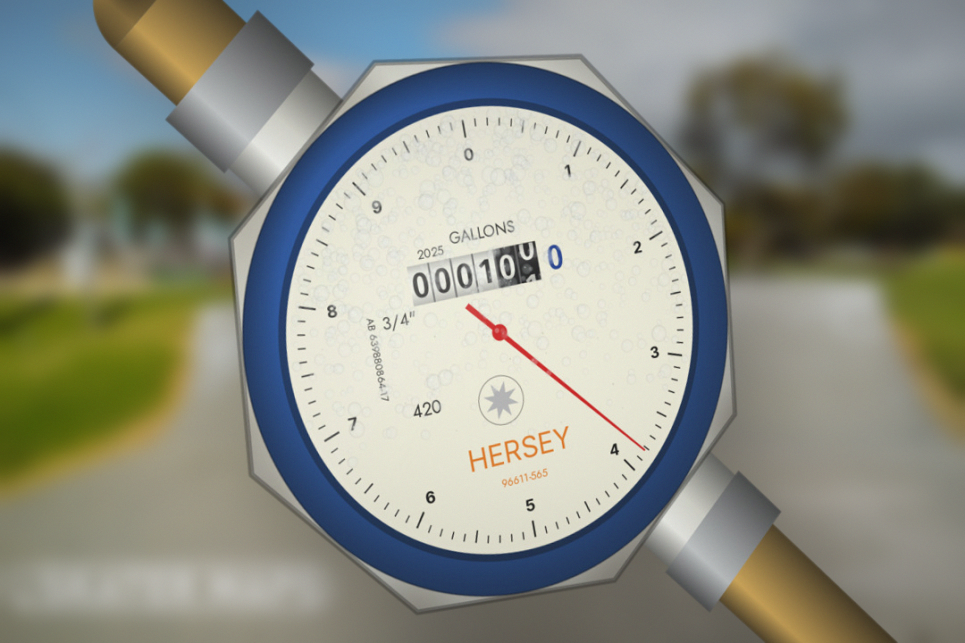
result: 1003.8 gal
